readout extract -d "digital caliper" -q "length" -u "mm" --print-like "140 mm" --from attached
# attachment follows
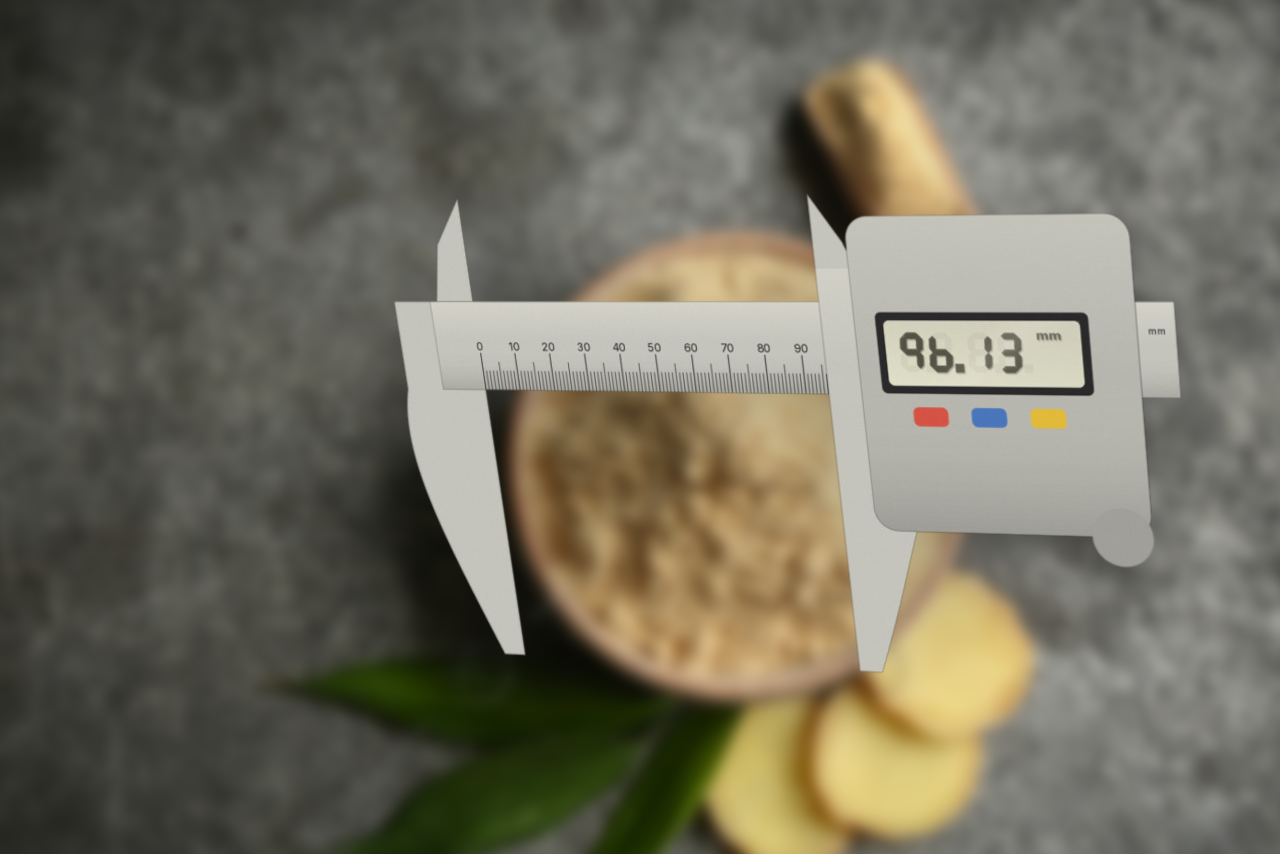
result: 96.13 mm
